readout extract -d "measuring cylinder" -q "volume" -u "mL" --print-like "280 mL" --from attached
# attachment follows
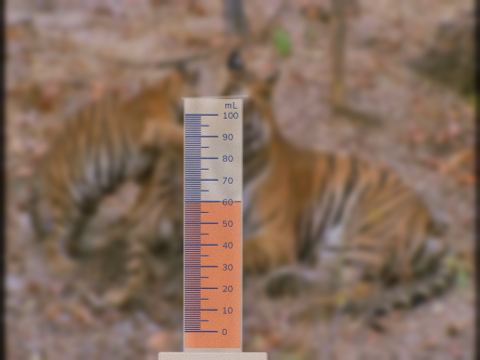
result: 60 mL
